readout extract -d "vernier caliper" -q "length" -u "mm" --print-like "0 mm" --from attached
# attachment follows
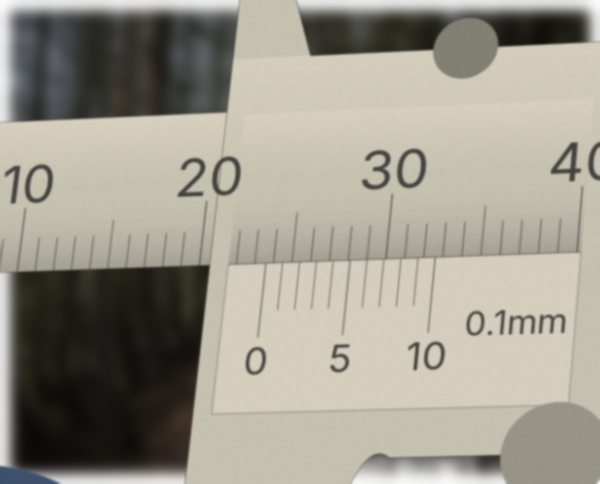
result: 23.6 mm
